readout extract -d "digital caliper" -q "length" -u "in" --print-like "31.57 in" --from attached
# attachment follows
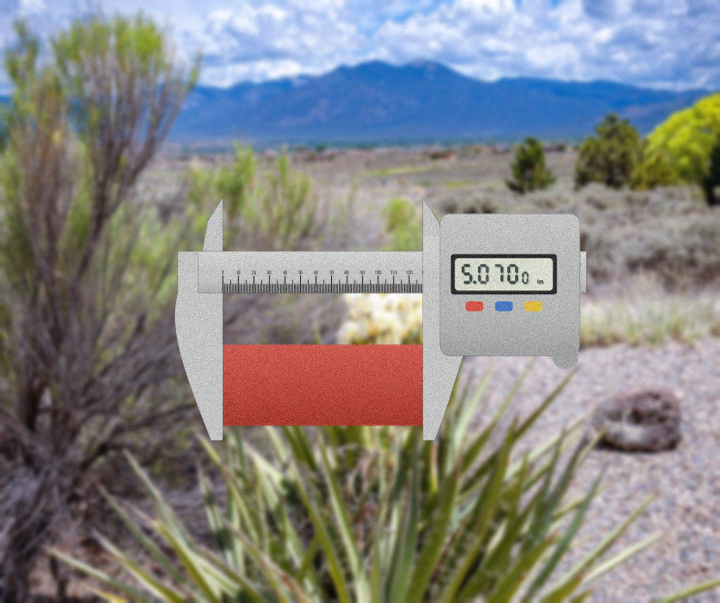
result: 5.0700 in
